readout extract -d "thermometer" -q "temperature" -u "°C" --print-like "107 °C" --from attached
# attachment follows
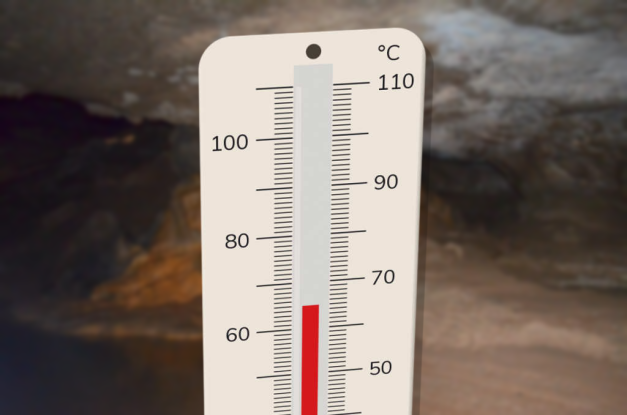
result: 65 °C
